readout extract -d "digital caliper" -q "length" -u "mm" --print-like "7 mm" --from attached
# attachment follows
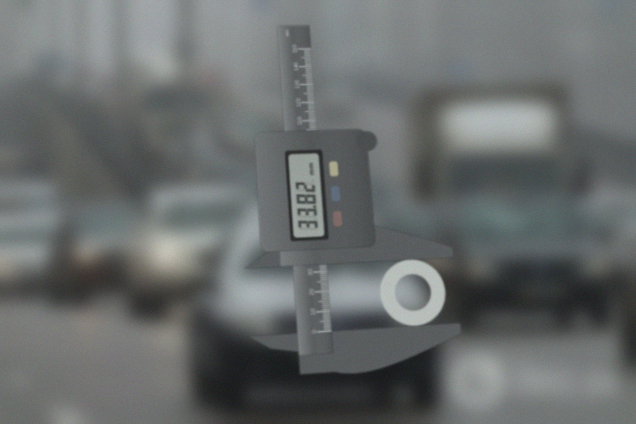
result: 33.82 mm
